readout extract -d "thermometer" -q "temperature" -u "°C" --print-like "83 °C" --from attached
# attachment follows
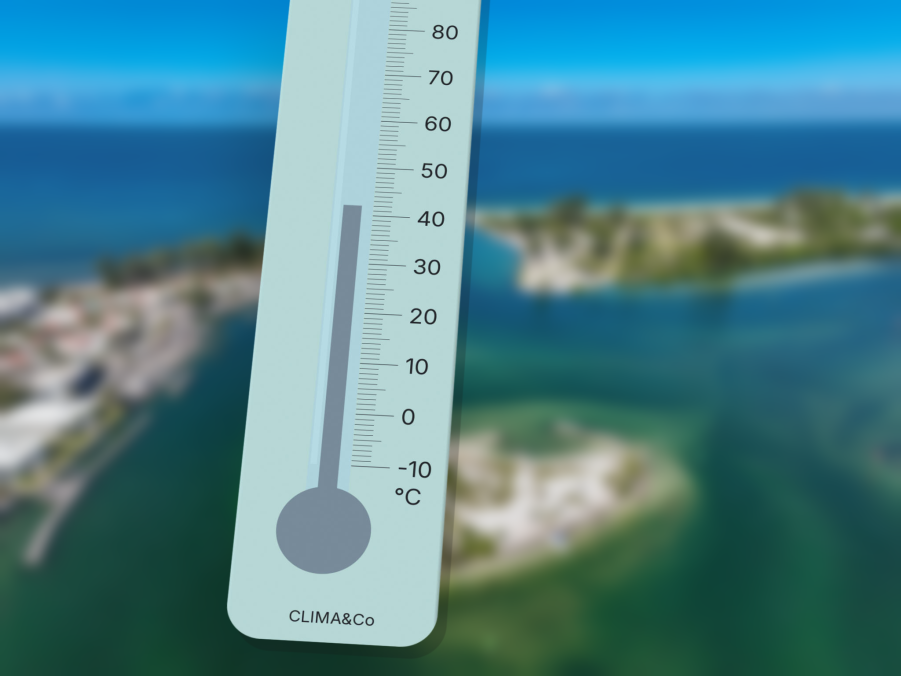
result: 42 °C
